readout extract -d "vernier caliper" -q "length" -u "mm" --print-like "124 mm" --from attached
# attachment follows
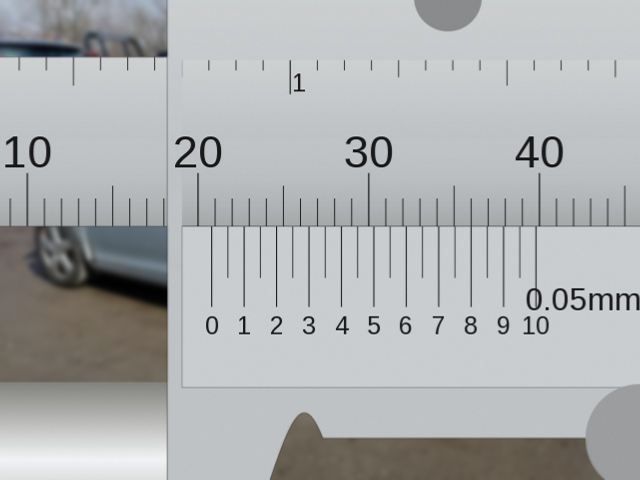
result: 20.8 mm
